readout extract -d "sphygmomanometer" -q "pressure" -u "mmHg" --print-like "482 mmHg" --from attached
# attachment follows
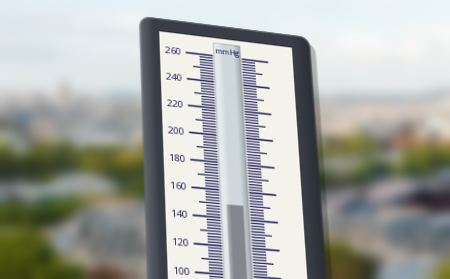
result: 150 mmHg
